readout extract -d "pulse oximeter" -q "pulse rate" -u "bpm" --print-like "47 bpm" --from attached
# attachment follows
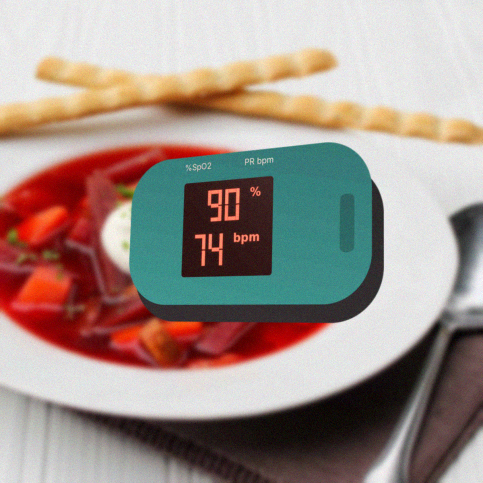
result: 74 bpm
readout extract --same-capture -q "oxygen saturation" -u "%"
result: 90 %
